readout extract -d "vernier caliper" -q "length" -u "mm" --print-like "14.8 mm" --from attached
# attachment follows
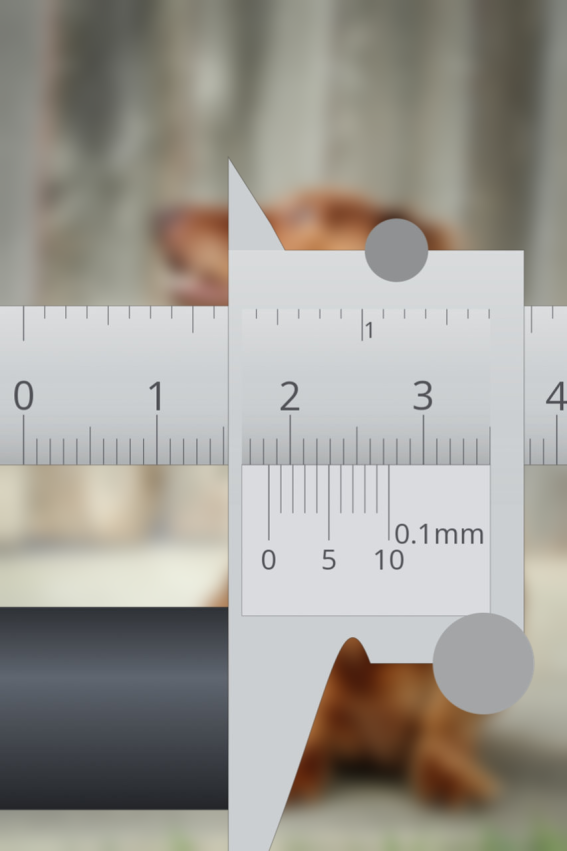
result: 18.4 mm
